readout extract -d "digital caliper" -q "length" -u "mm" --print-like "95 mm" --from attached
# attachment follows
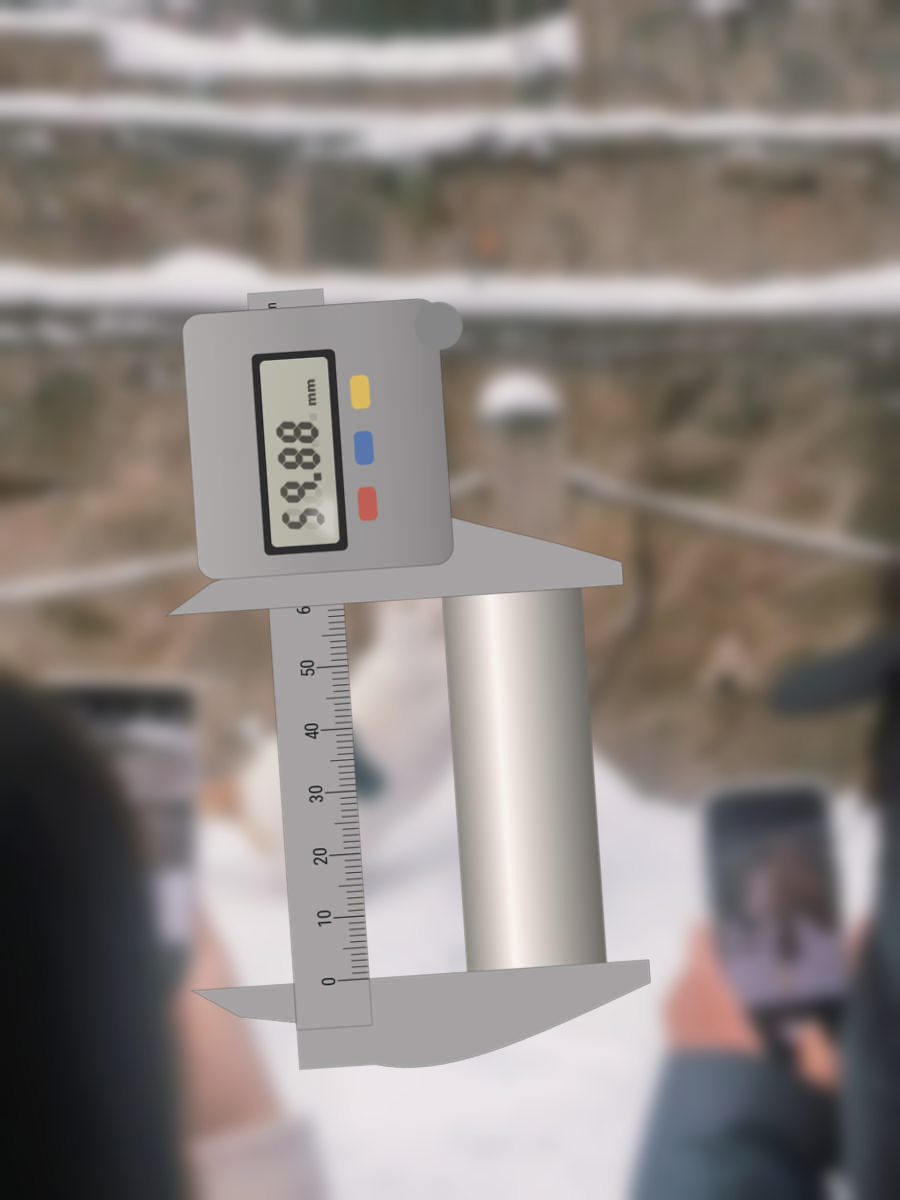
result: 59.88 mm
